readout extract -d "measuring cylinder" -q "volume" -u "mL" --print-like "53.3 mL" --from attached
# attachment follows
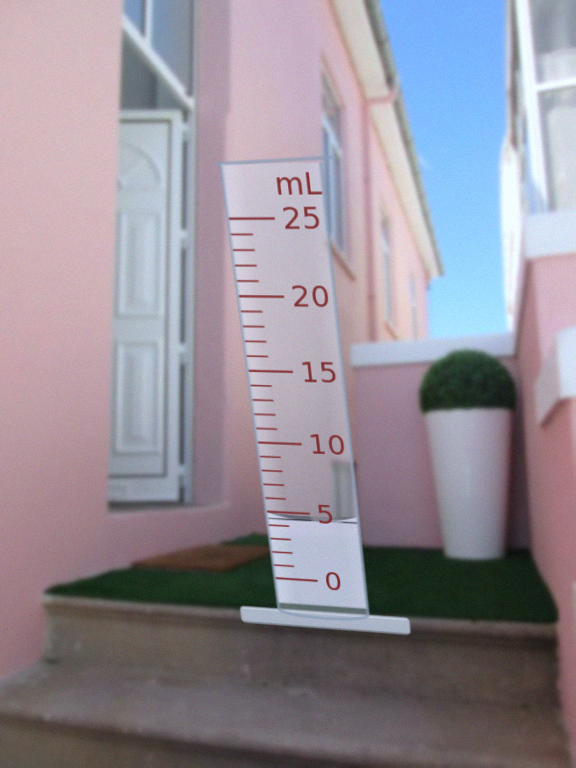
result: 4.5 mL
